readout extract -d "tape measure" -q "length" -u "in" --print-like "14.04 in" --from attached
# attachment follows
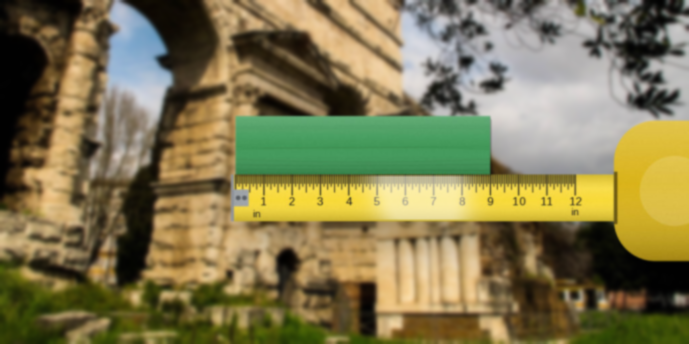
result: 9 in
